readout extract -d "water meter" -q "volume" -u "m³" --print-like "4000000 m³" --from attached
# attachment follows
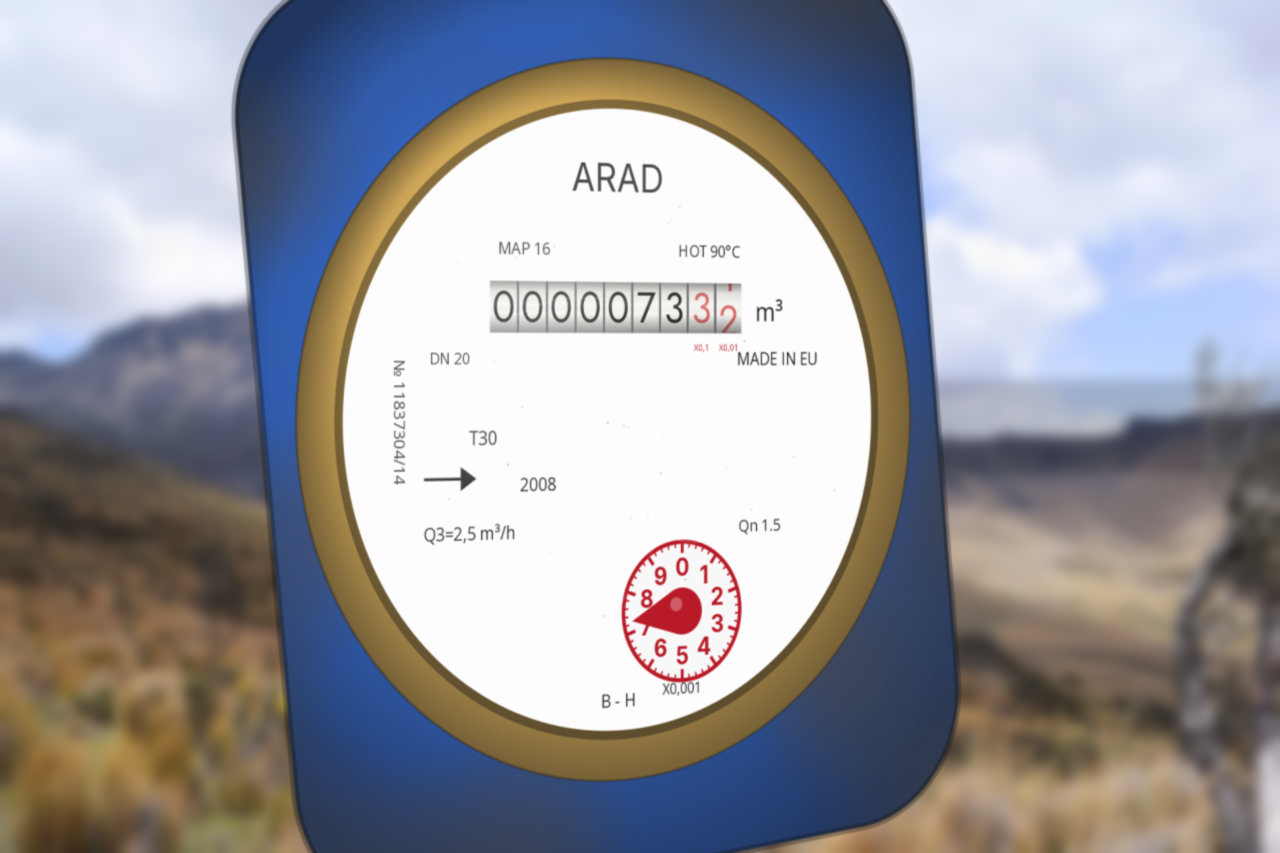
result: 73.317 m³
